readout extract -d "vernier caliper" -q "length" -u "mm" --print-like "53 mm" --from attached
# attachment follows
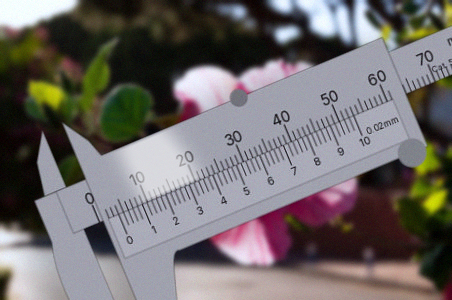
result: 4.0 mm
